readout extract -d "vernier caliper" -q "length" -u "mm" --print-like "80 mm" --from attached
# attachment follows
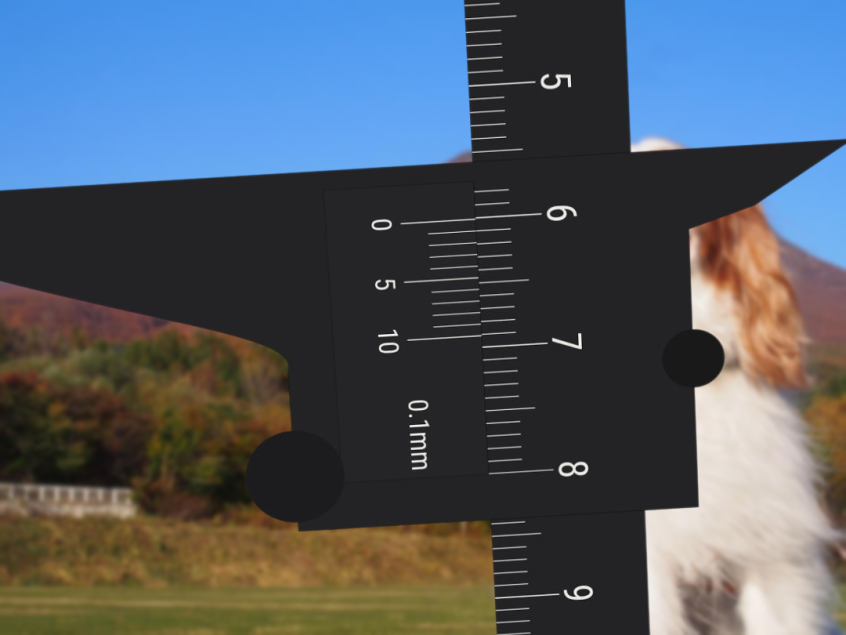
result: 60.1 mm
